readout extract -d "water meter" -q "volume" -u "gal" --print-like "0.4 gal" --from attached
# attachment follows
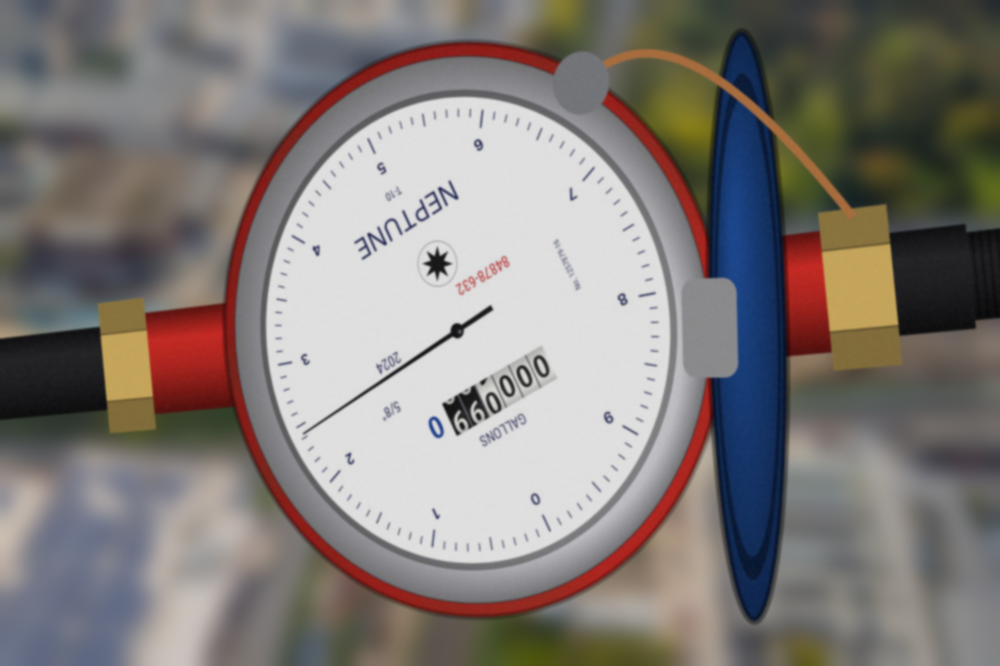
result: 992.4 gal
